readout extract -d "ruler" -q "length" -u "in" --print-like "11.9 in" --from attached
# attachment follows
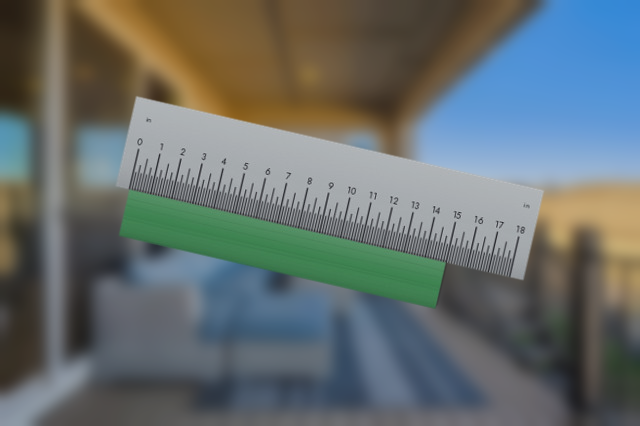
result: 15 in
